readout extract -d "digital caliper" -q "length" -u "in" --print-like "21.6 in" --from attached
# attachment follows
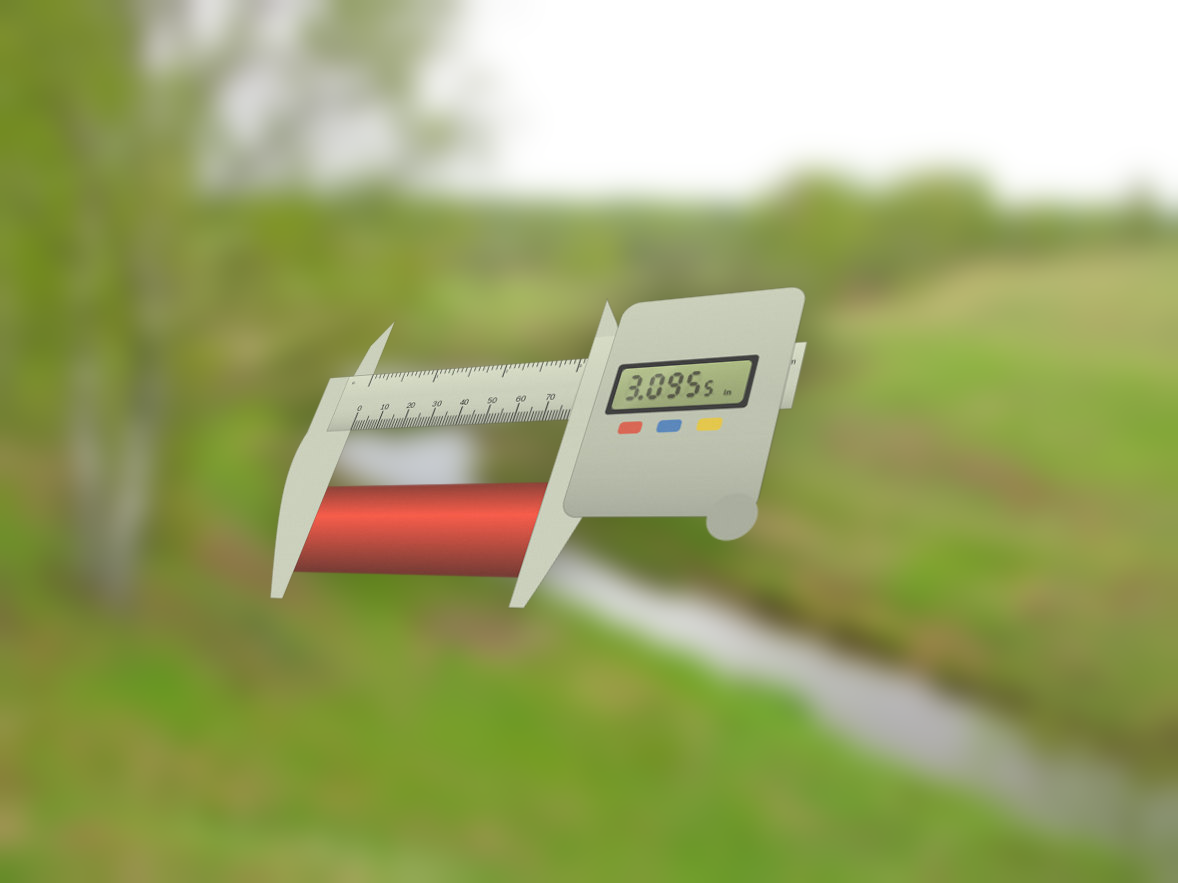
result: 3.0955 in
